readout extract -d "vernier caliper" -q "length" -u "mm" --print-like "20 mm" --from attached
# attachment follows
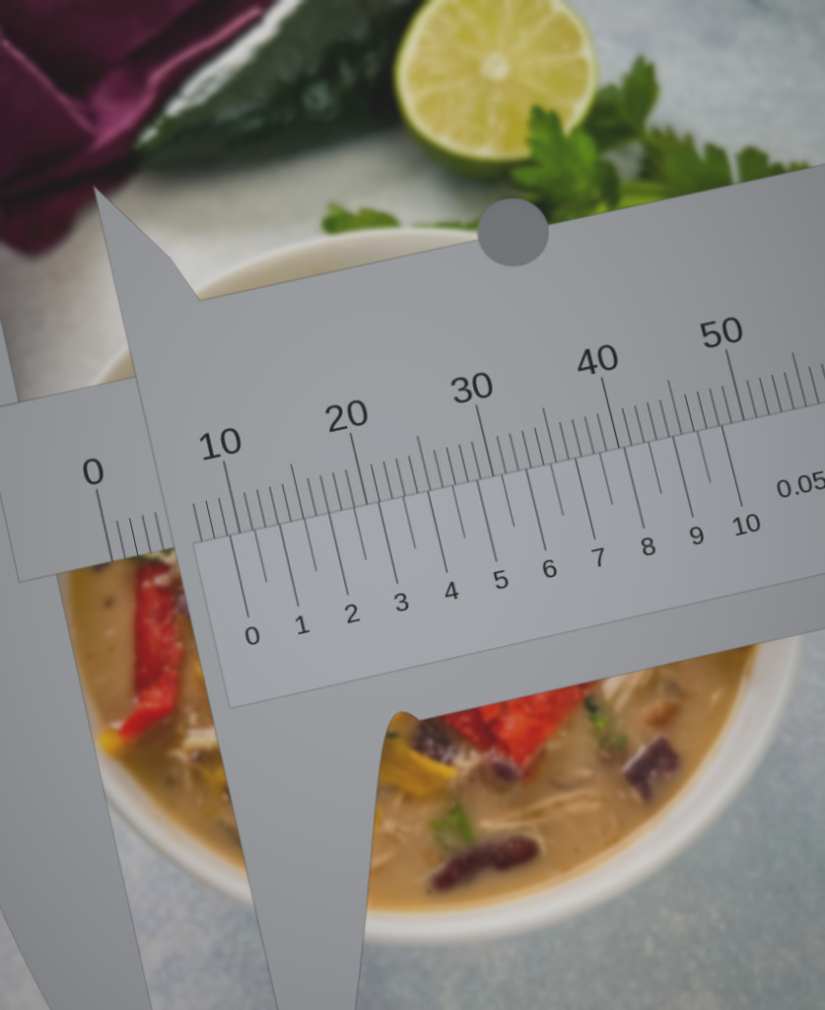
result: 9.2 mm
